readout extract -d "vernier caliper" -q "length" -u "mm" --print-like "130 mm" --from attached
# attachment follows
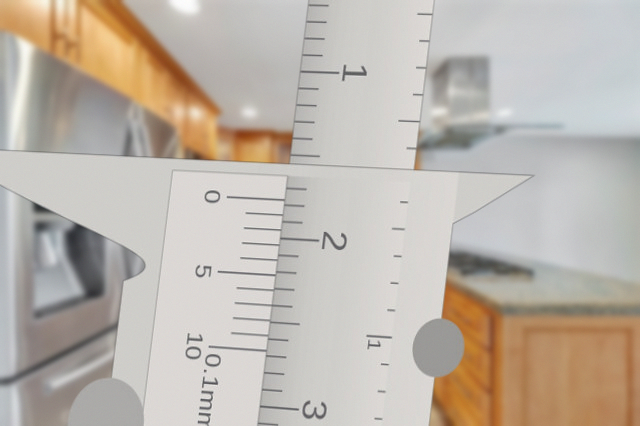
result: 17.7 mm
